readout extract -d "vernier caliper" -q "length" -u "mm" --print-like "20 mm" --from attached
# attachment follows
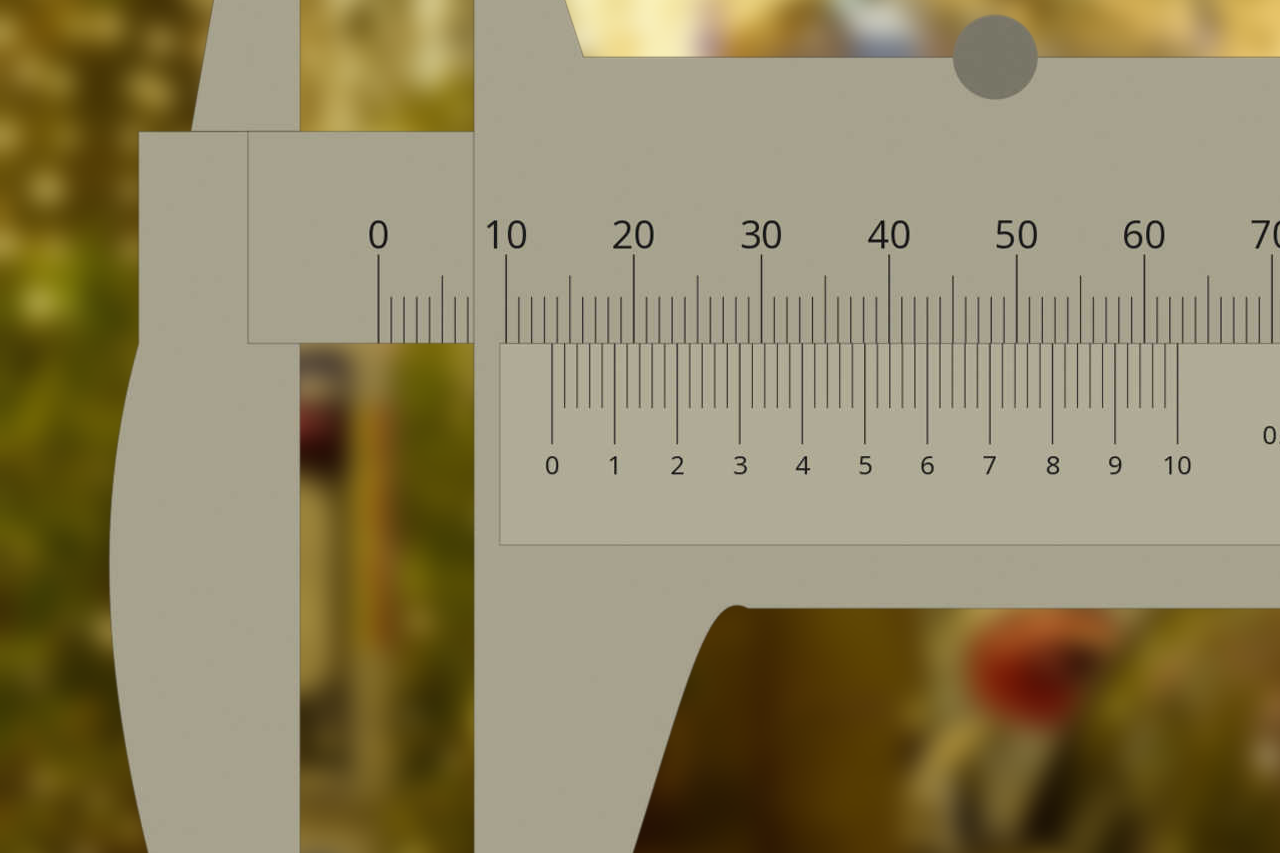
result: 13.6 mm
